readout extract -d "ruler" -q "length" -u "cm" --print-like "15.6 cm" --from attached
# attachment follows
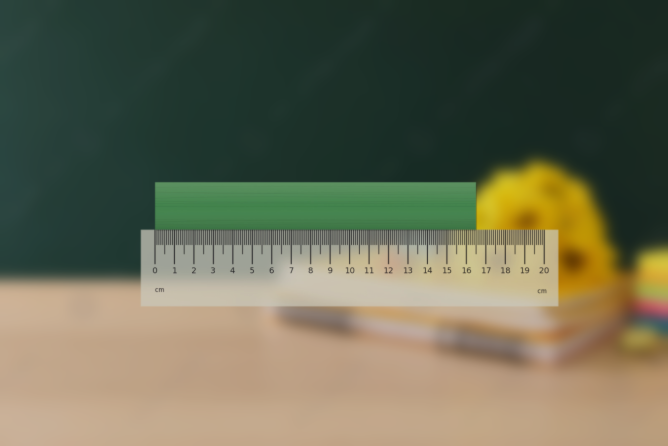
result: 16.5 cm
